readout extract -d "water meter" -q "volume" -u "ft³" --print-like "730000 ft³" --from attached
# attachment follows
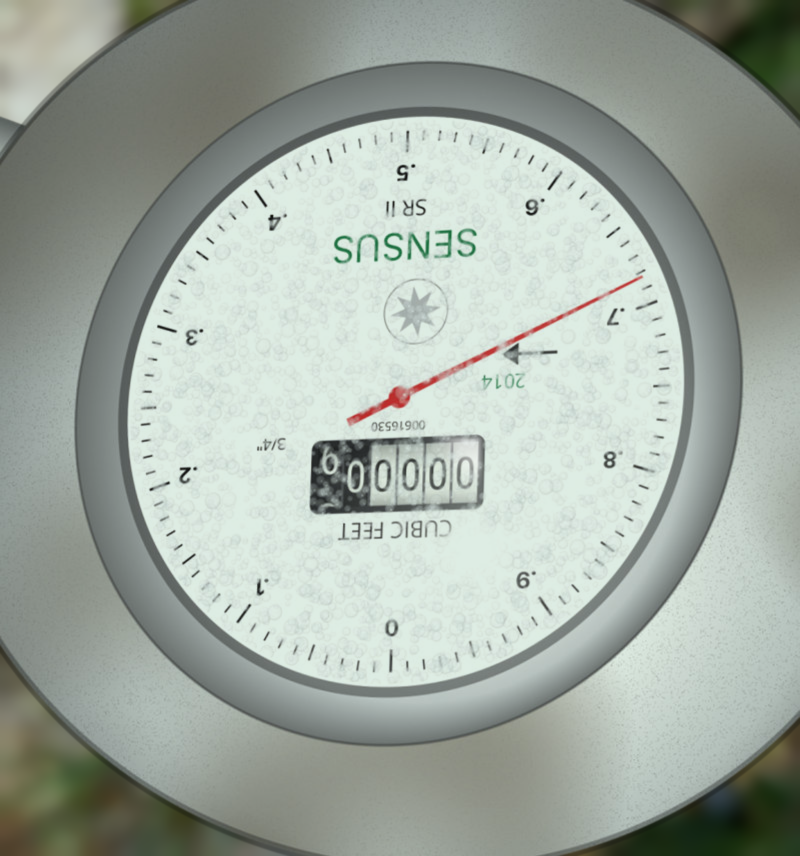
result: 8.68 ft³
